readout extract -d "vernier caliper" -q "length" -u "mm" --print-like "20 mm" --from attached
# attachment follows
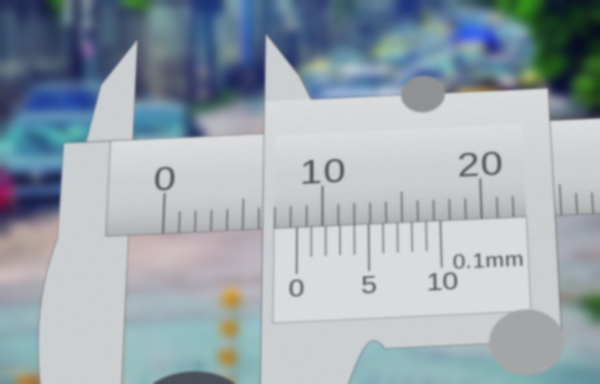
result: 8.4 mm
